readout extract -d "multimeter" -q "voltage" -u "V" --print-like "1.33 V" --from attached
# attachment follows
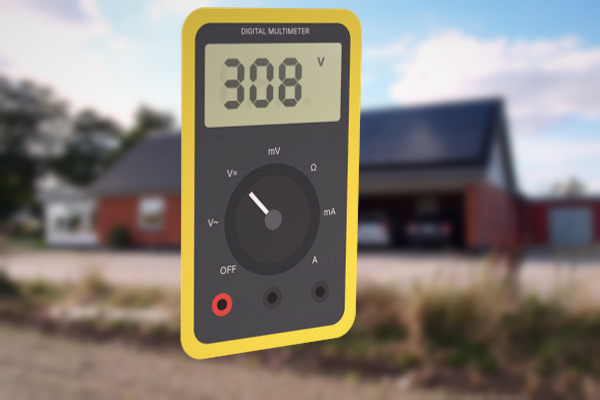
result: 308 V
